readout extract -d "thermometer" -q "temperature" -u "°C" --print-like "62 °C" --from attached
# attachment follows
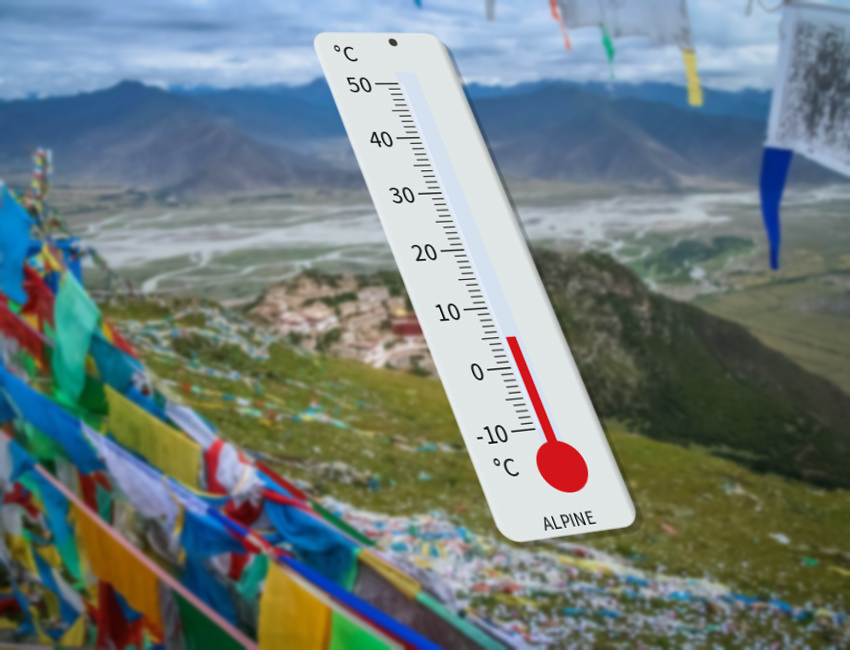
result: 5 °C
